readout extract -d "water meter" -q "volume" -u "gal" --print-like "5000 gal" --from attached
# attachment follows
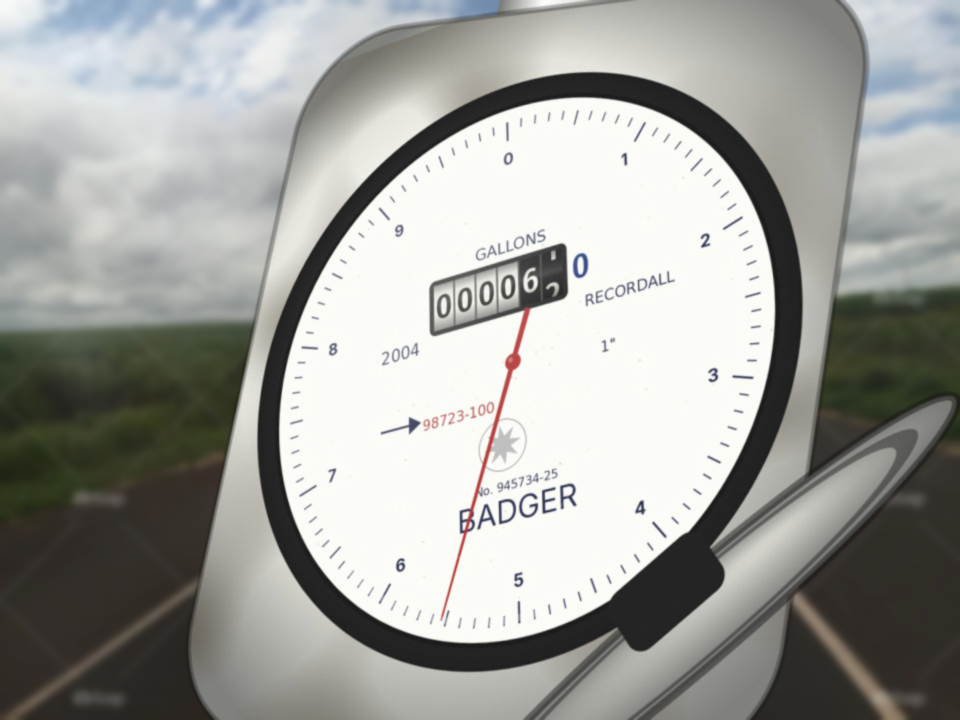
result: 615.5 gal
